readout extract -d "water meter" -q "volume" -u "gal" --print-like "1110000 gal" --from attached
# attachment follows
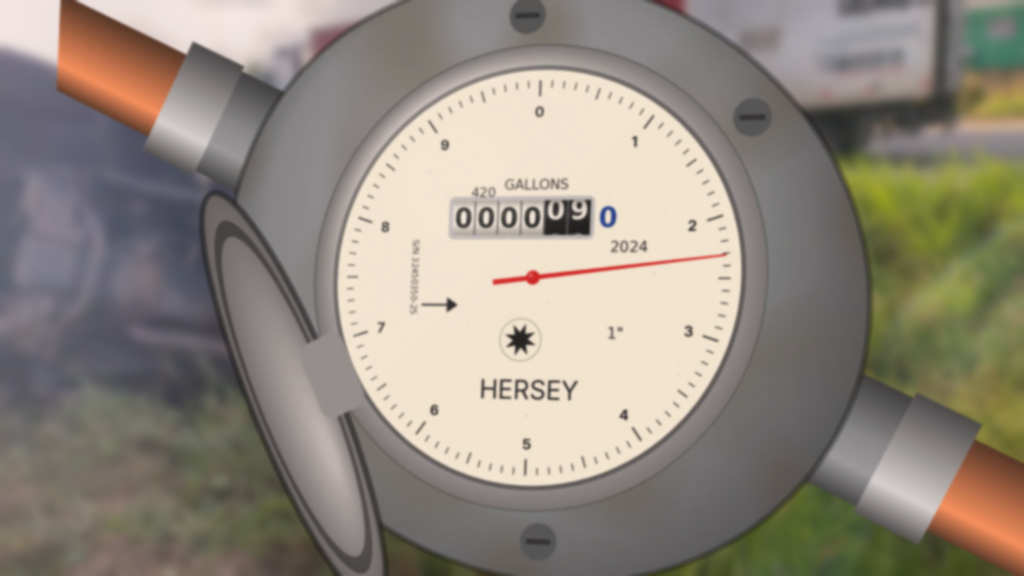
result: 92.3 gal
